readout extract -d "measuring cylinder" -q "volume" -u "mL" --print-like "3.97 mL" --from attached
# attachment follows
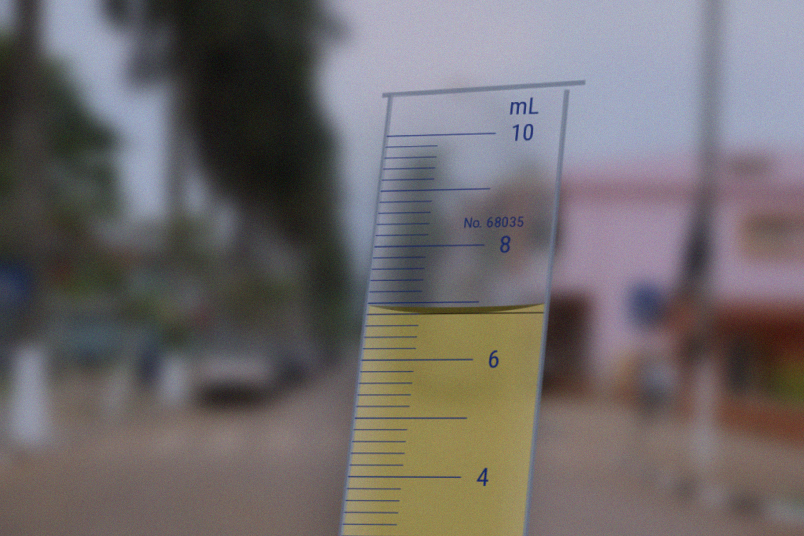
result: 6.8 mL
